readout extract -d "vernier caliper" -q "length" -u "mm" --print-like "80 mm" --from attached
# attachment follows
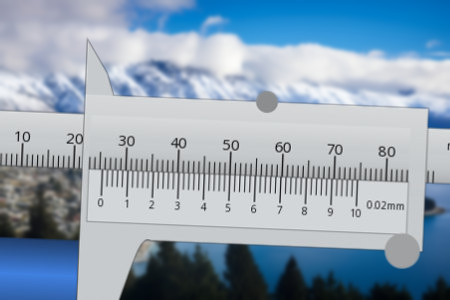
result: 25.5 mm
